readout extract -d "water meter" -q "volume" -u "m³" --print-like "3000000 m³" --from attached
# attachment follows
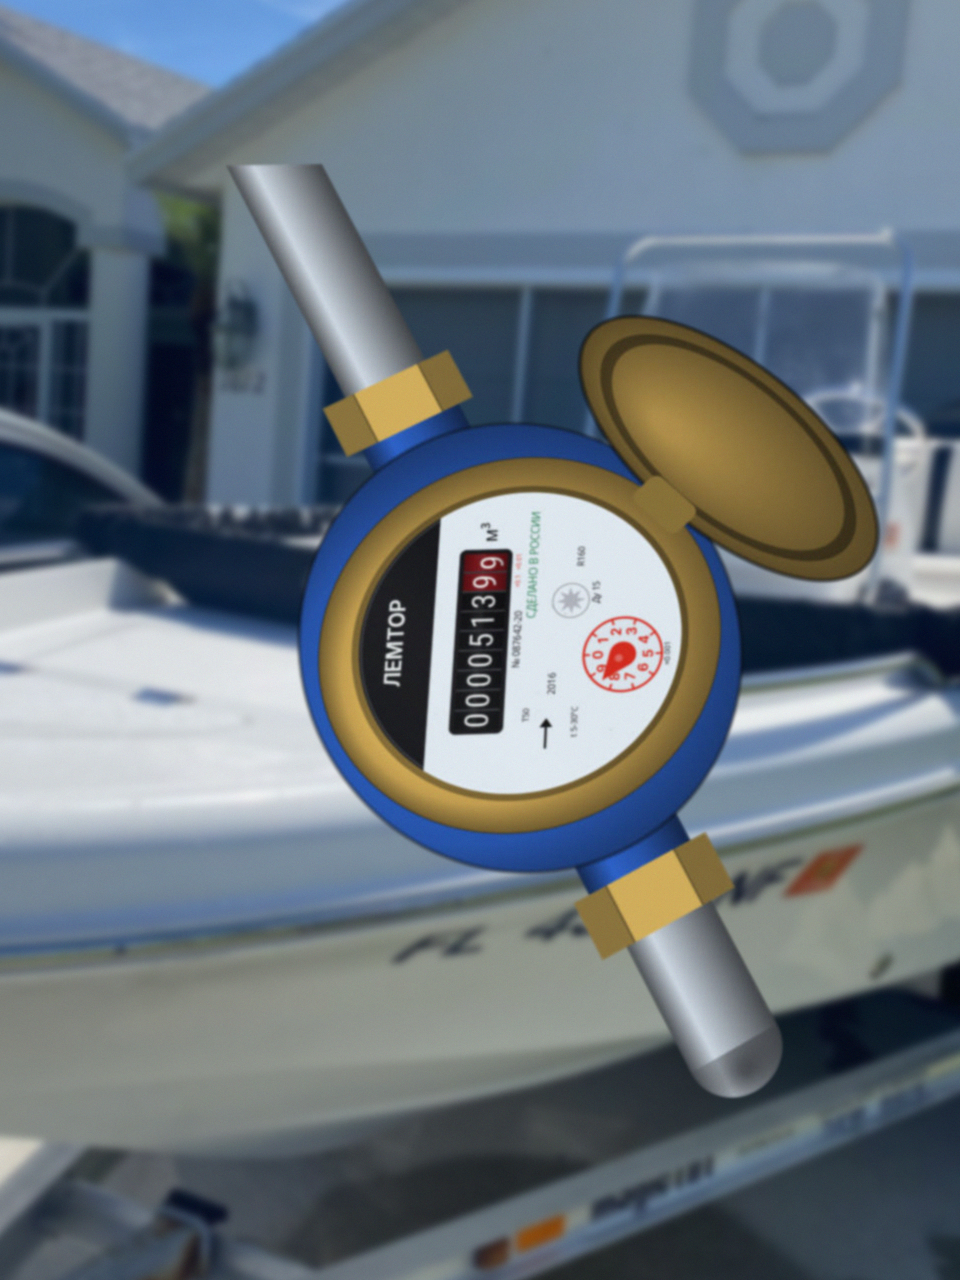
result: 513.988 m³
